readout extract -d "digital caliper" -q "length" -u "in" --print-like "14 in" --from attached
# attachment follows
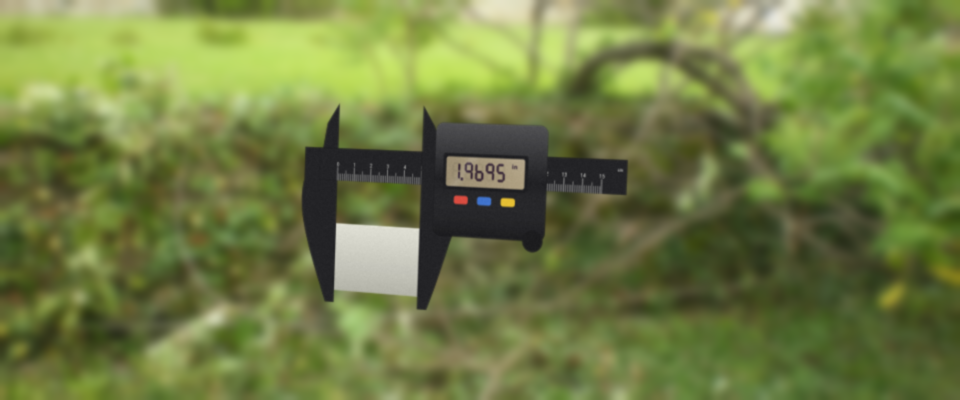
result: 1.9695 in
